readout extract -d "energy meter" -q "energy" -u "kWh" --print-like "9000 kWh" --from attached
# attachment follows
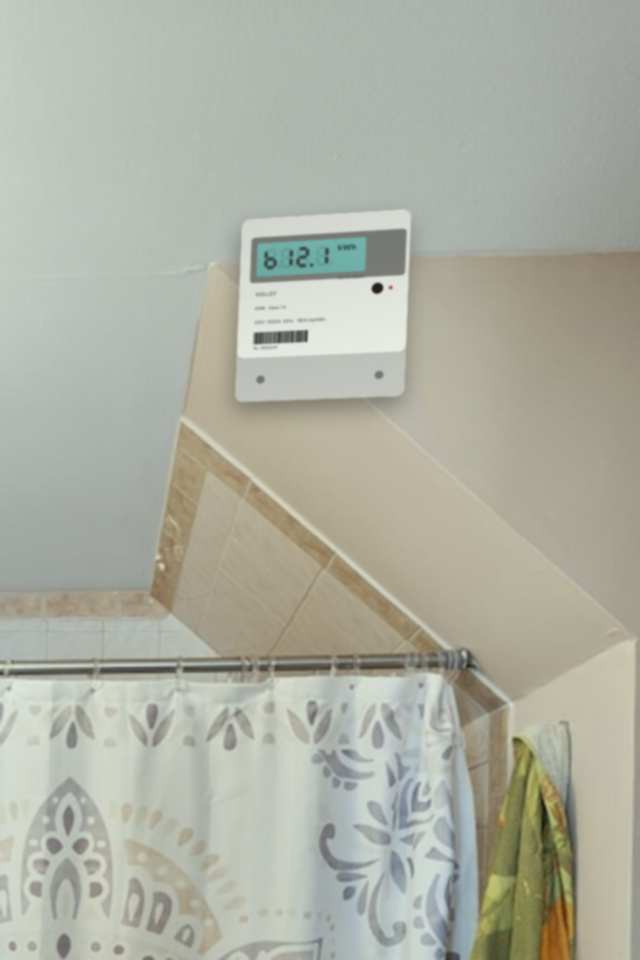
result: 612.1 kWh
